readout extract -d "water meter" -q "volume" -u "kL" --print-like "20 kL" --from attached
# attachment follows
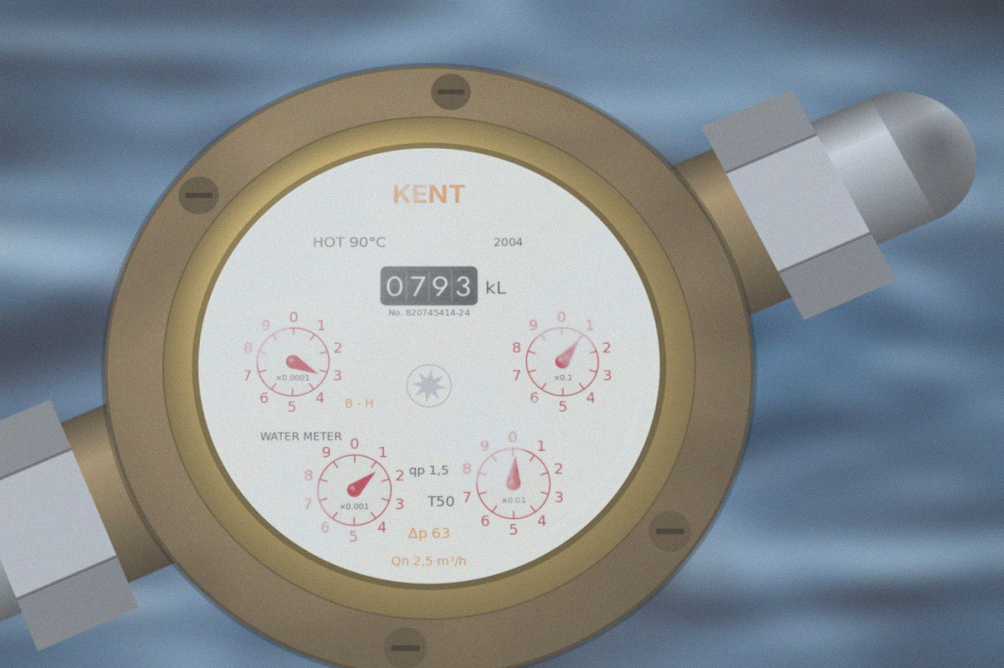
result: 793.1013 kL
